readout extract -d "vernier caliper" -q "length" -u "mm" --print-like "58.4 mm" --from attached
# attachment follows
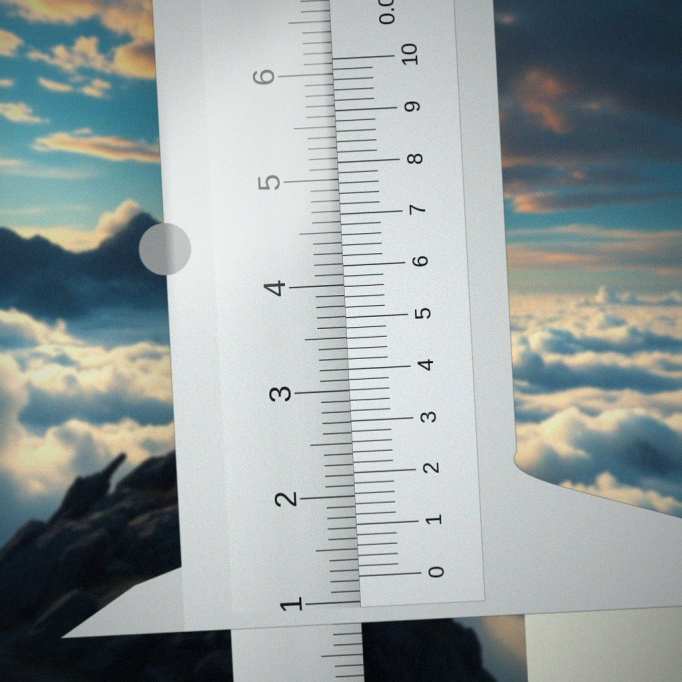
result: 12.4 mm
